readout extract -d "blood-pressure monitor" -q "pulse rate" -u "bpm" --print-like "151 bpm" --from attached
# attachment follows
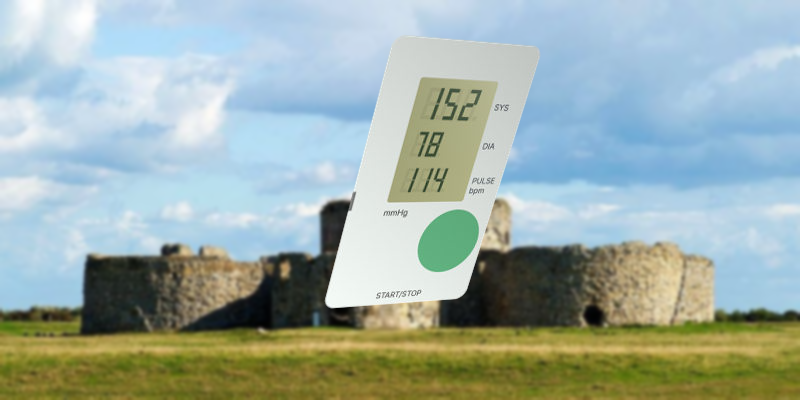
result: 114 bpm
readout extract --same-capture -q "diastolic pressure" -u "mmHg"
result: 78 mmHg
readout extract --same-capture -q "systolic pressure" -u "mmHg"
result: 152 mmHg
